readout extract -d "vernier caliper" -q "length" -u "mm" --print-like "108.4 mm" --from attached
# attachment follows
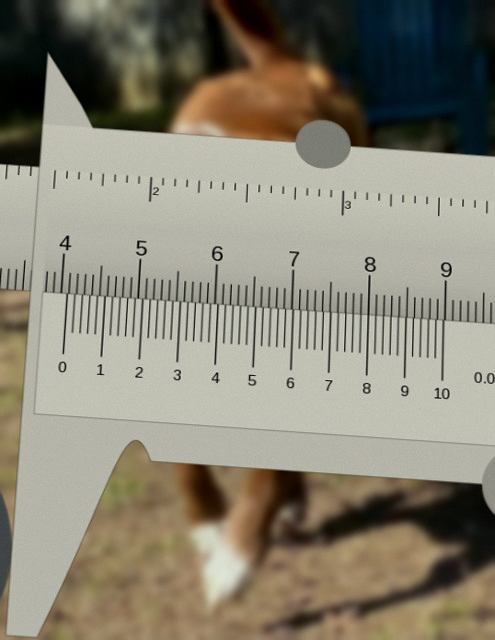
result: 40.8 mm
